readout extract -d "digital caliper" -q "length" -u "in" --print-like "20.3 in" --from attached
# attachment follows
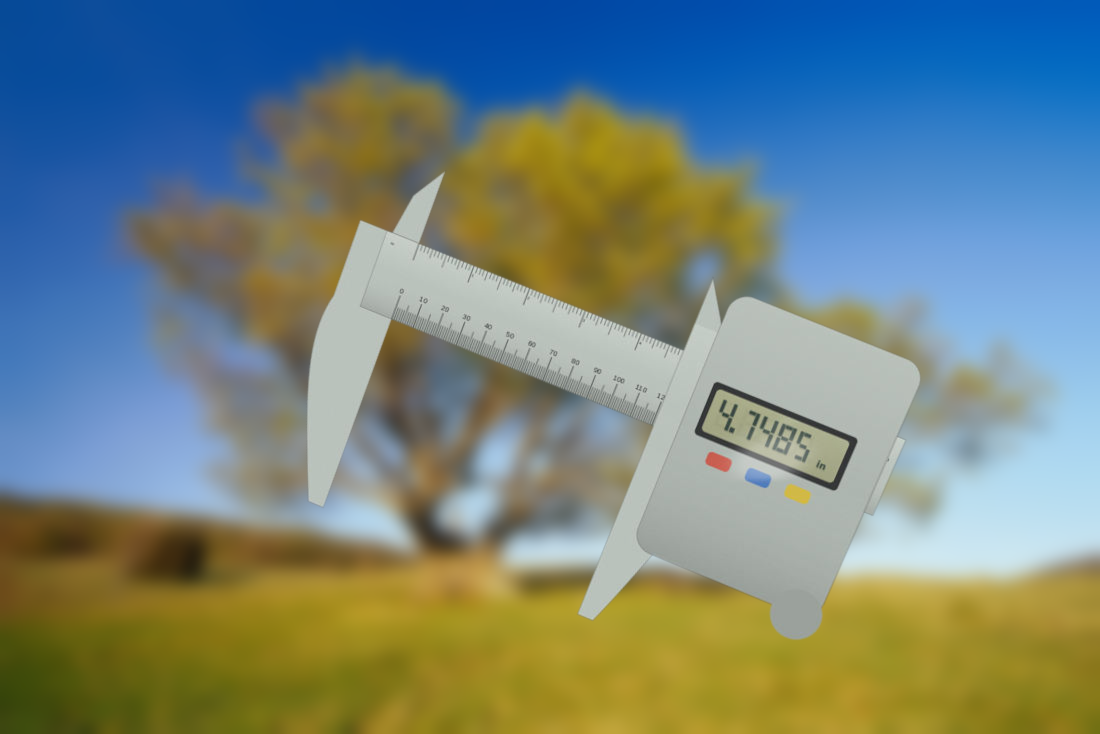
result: 4.7485 in
